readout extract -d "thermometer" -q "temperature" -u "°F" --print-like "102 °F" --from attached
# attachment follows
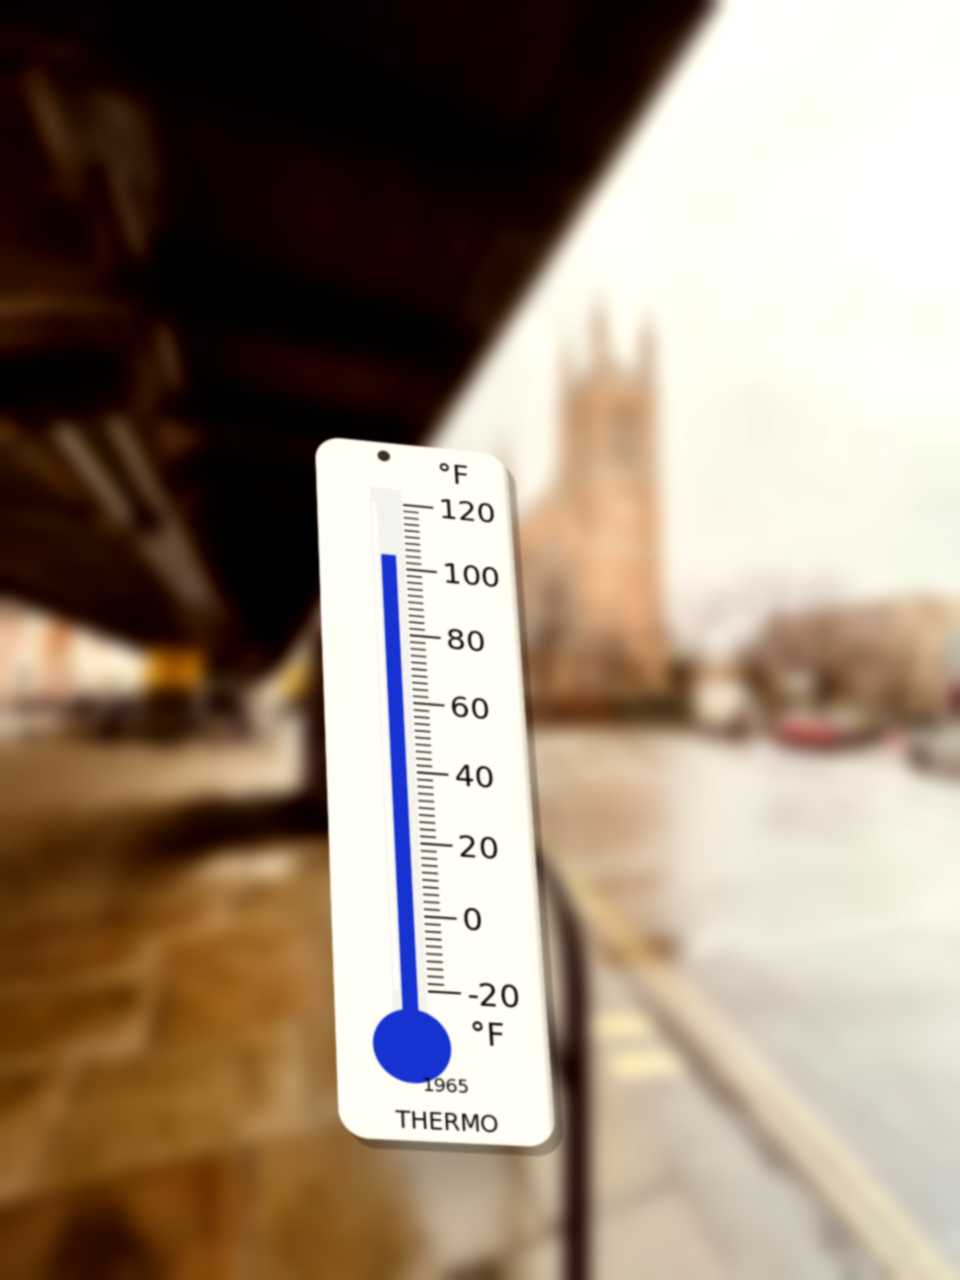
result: 104 °F
